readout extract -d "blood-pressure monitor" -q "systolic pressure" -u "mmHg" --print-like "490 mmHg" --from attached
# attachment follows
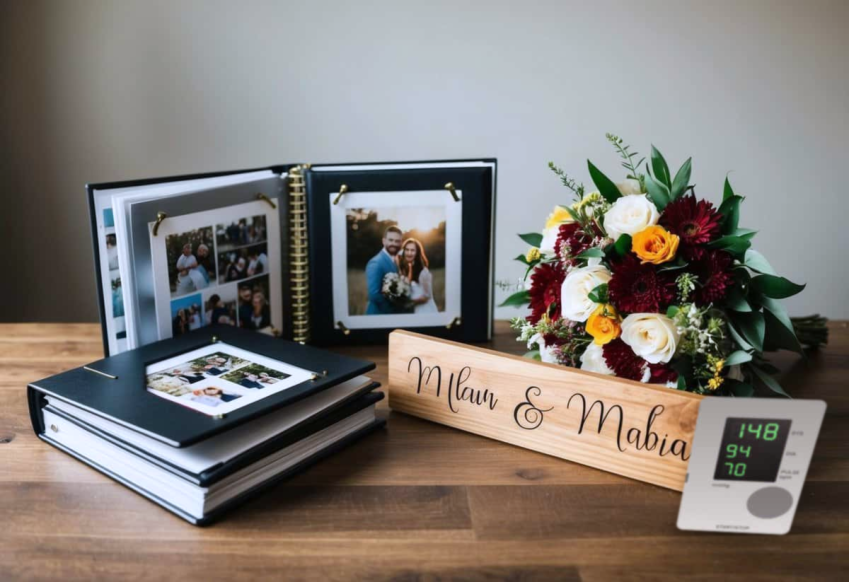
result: 148 mmHg
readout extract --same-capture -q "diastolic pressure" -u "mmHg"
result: 94 mmHg
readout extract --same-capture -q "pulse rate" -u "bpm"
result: 70 bpm
